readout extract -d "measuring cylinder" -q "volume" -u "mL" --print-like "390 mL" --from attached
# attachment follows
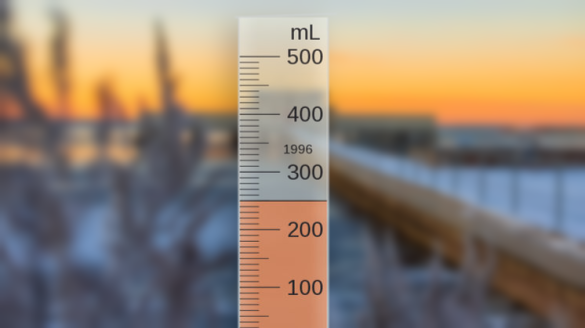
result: 250 mL
